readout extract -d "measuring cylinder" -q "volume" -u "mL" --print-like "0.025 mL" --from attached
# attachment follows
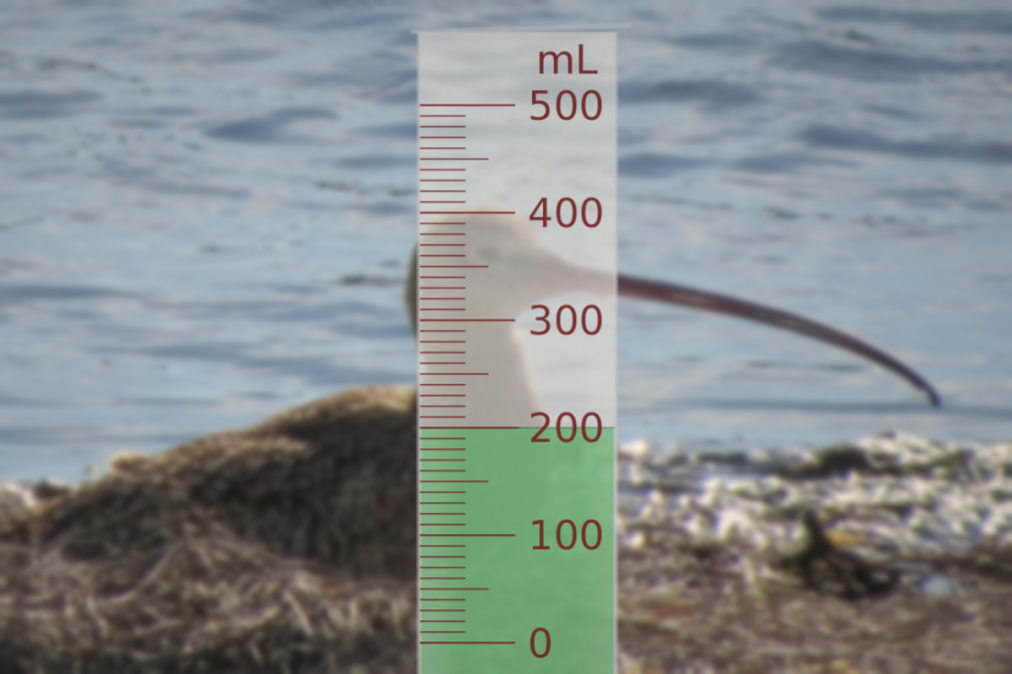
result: 200 mL
